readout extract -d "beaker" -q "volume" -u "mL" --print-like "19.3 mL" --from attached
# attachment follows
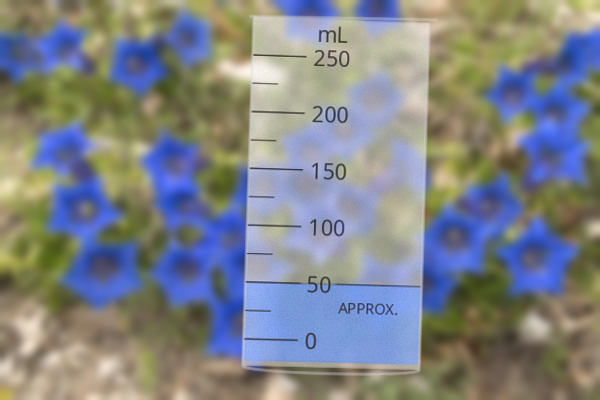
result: 50 mL
